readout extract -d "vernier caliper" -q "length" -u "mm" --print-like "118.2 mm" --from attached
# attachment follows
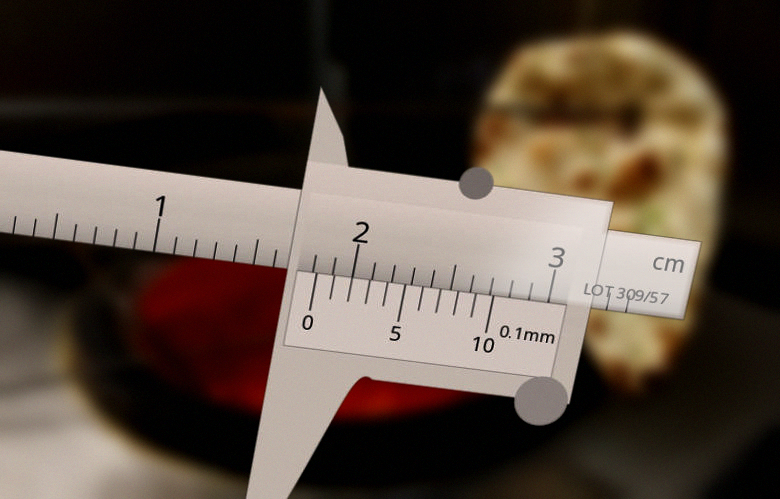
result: 18.2 mm
